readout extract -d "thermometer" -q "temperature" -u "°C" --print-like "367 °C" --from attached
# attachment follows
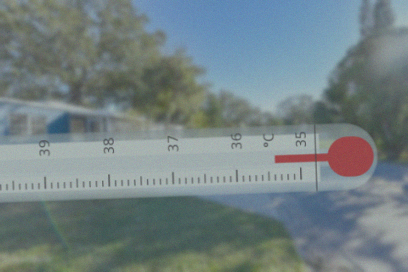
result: 35.4 °C
